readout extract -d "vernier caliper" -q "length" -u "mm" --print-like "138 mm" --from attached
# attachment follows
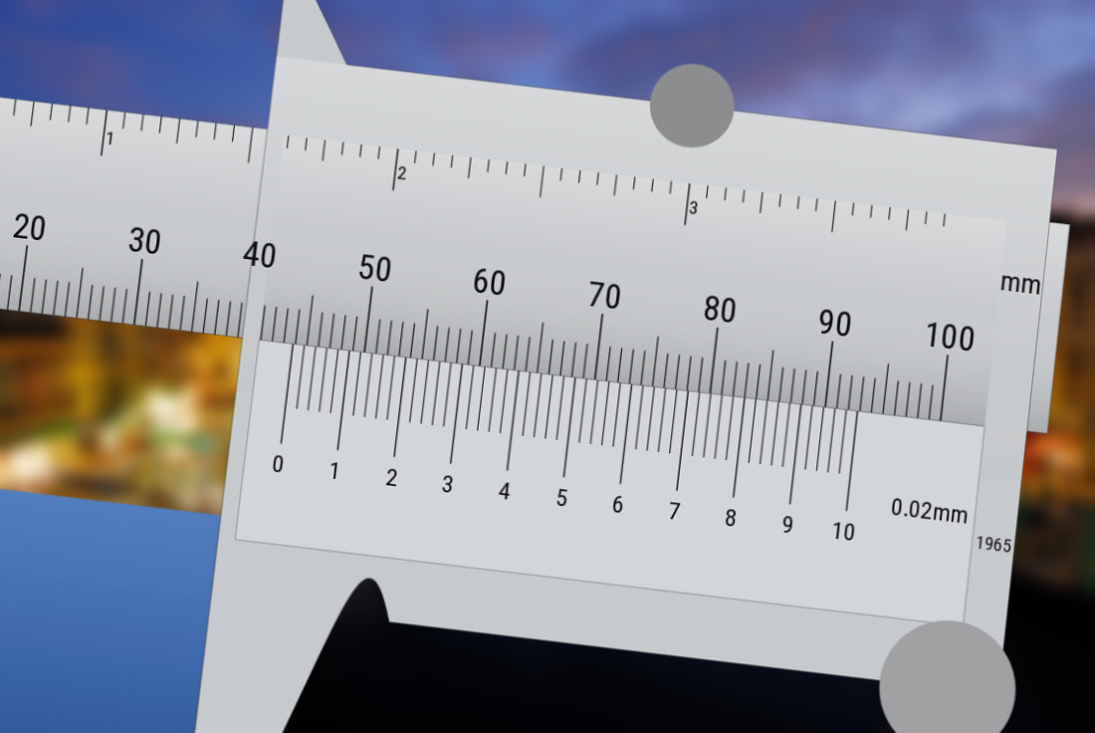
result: 43.8 mm
